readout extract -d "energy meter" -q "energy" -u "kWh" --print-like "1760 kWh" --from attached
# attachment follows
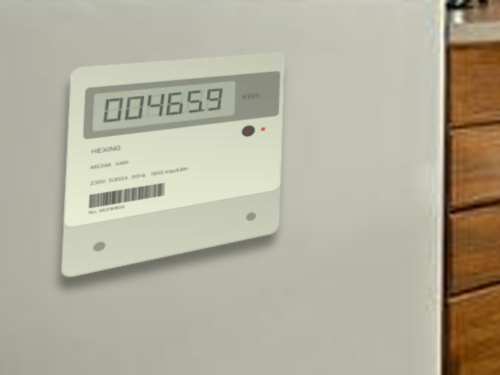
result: 465.9 kWh
